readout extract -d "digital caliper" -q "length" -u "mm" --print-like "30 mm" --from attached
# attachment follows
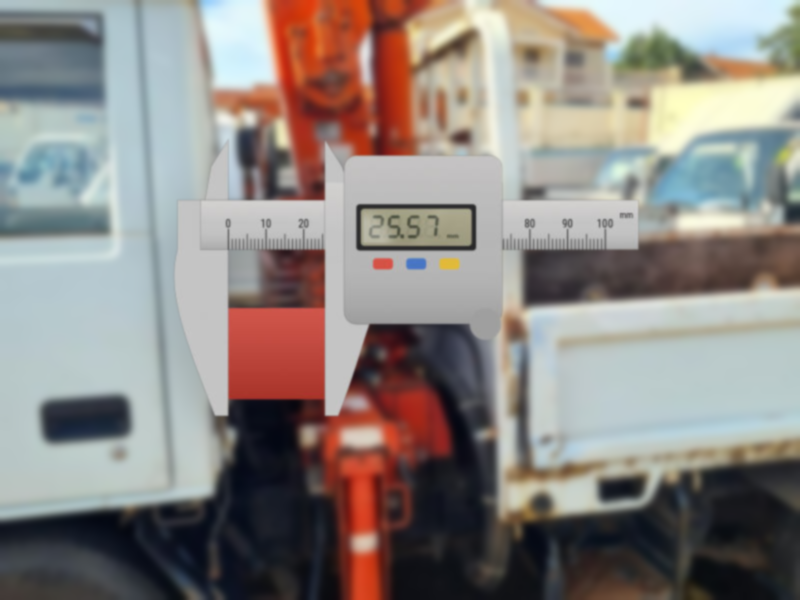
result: 25.57 mm
